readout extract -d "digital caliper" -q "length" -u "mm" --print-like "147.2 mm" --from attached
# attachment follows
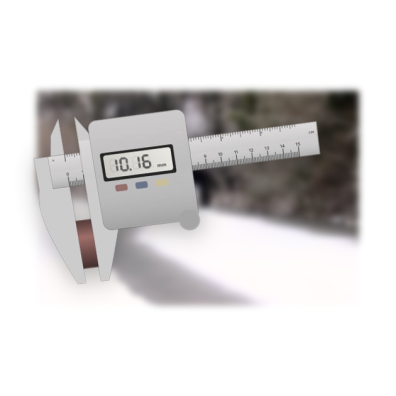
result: 10.16 mm
